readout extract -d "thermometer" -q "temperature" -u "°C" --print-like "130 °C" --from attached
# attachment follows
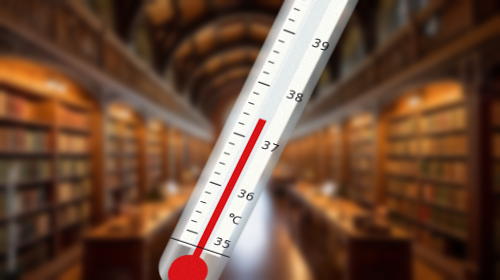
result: 37.4 °C
